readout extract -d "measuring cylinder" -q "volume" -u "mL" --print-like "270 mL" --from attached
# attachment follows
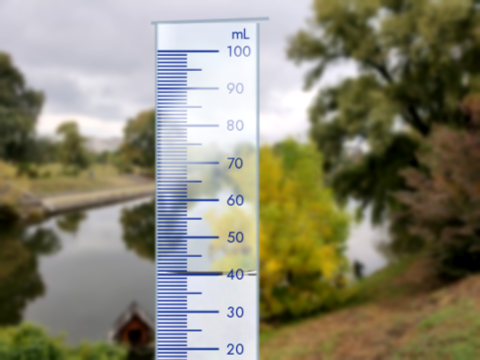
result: 40 mL
